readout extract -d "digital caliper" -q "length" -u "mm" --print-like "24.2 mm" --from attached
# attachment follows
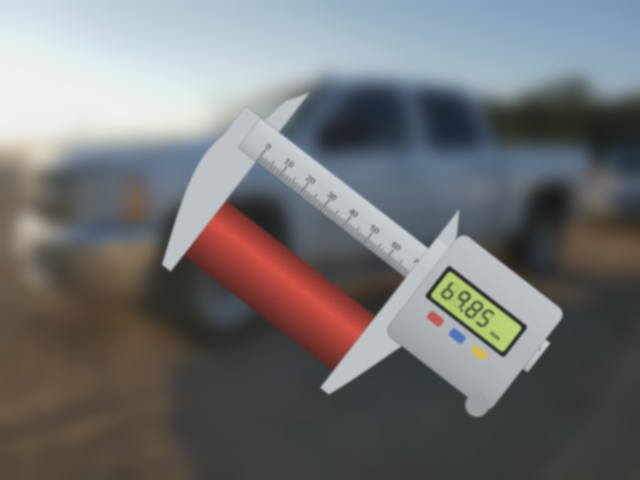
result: 69.85 mm
